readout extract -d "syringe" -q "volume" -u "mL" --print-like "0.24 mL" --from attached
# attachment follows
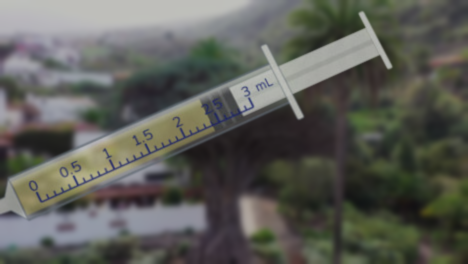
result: 2.4 mL
